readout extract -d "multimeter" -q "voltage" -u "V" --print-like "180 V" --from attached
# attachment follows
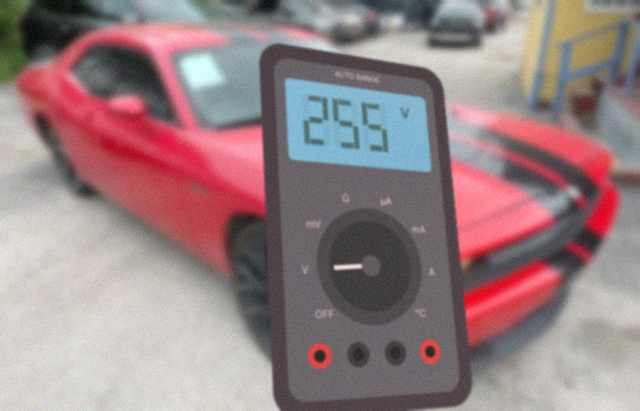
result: 255 V
